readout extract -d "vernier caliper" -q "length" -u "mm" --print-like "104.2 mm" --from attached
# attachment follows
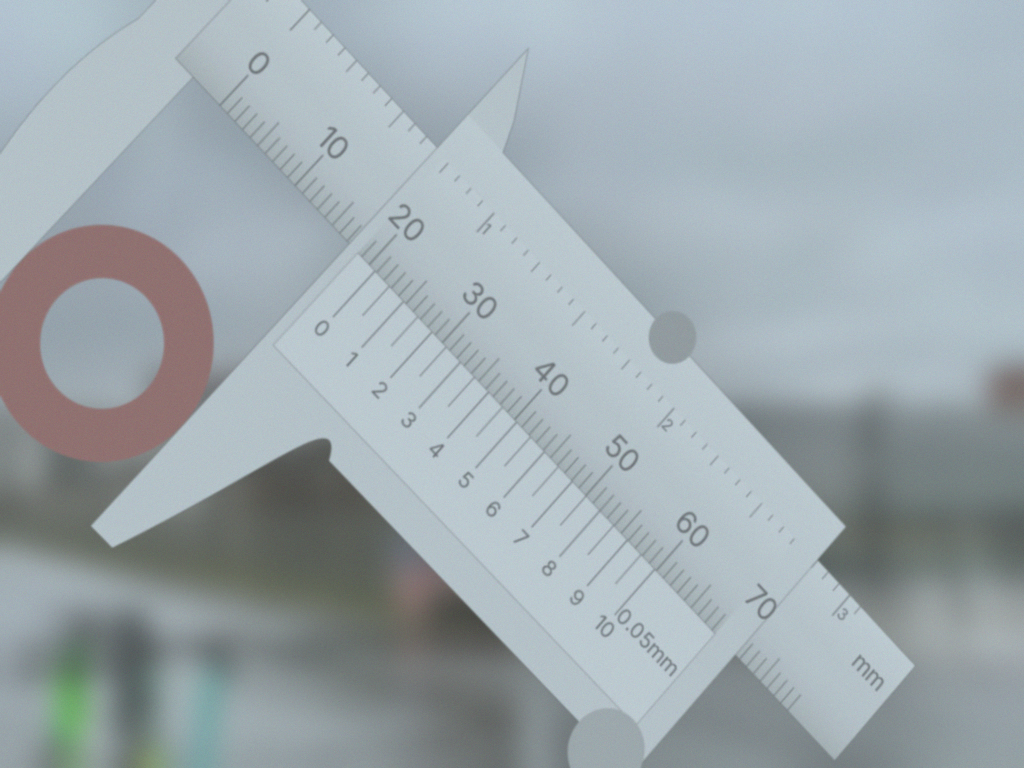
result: 20.8 mm
